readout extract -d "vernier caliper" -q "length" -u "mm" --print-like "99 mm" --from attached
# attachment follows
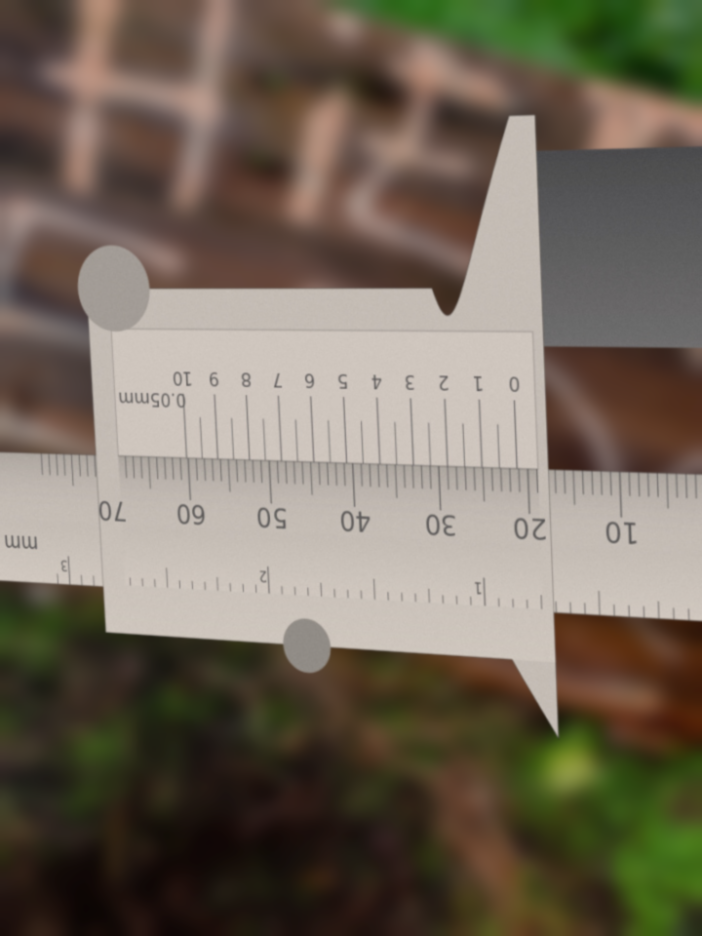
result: 21.2 mm
